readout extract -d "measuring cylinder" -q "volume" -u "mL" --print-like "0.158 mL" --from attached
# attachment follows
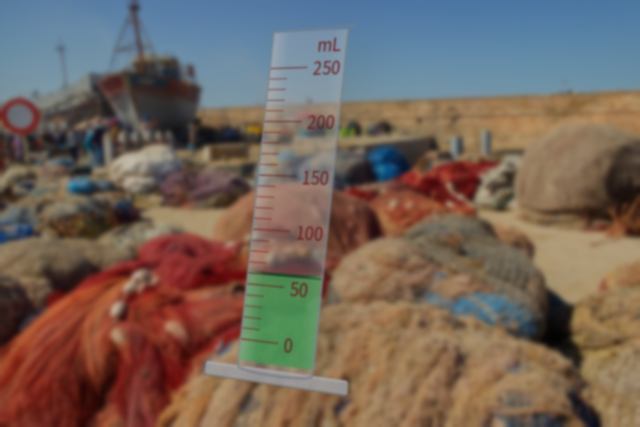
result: 60 mL
